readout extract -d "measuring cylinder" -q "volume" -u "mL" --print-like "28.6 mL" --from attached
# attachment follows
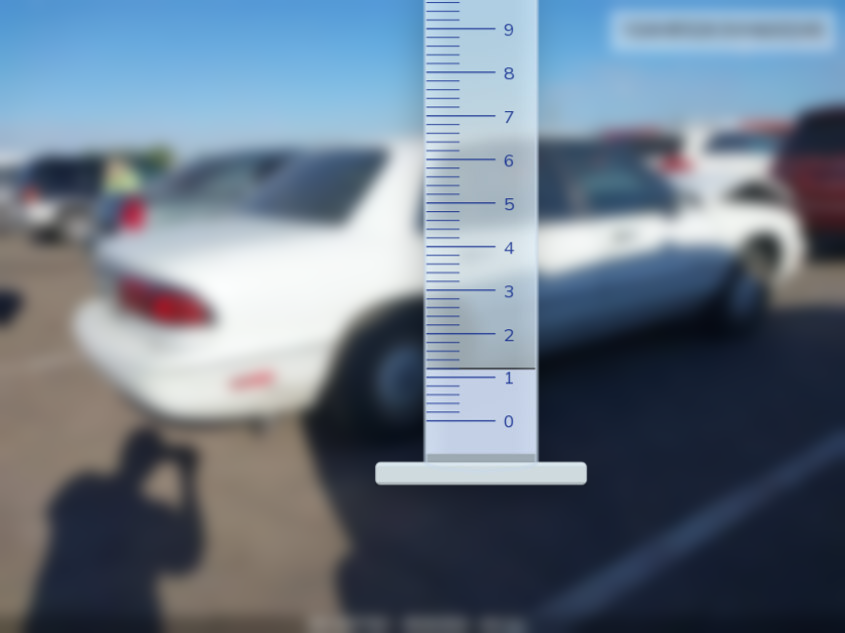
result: 1.2 mL
